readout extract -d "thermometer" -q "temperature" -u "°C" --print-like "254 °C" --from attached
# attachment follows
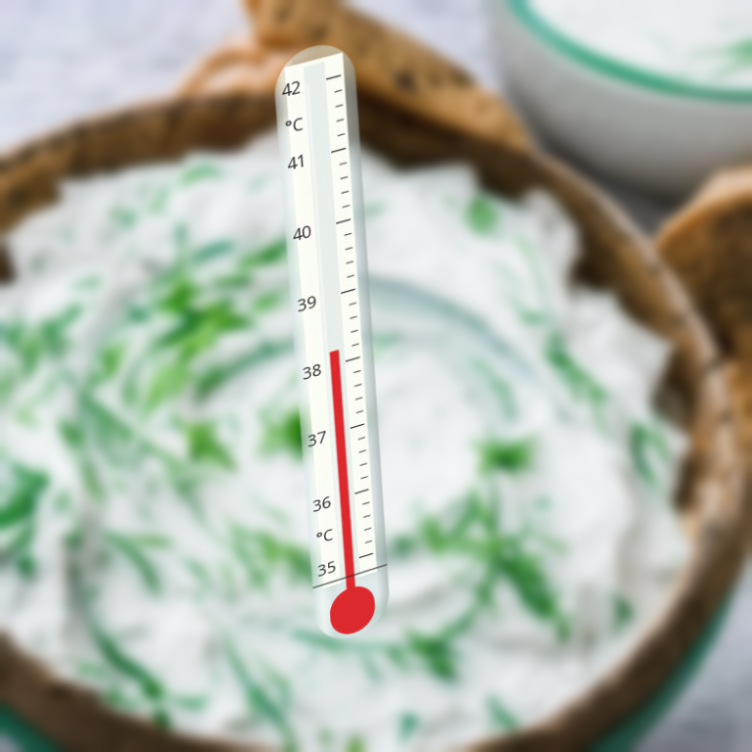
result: 38.2 °C
